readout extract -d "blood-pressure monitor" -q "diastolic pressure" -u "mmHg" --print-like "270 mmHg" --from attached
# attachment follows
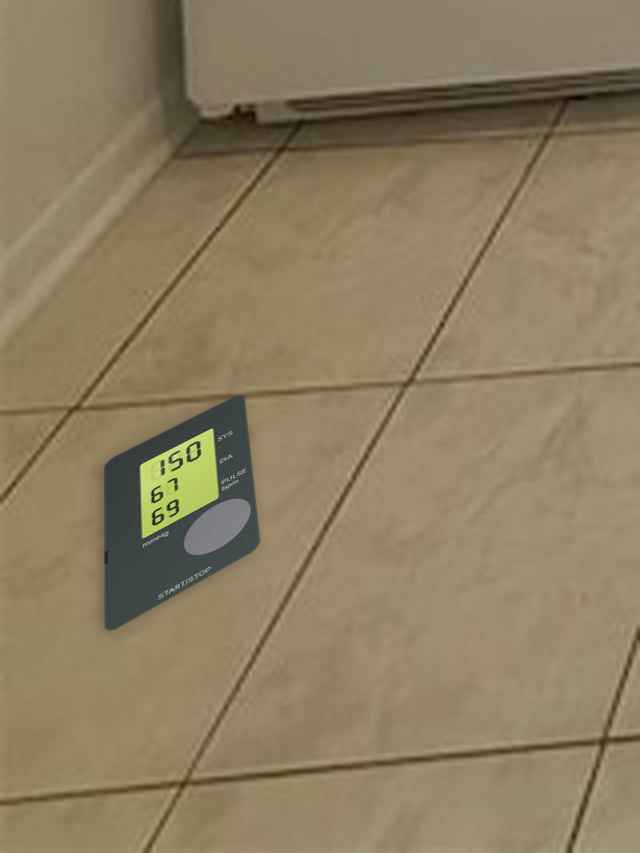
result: 67 mmHg
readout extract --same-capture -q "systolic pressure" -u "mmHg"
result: 150 mmHg
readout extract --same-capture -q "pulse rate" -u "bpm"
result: 69 bpm
